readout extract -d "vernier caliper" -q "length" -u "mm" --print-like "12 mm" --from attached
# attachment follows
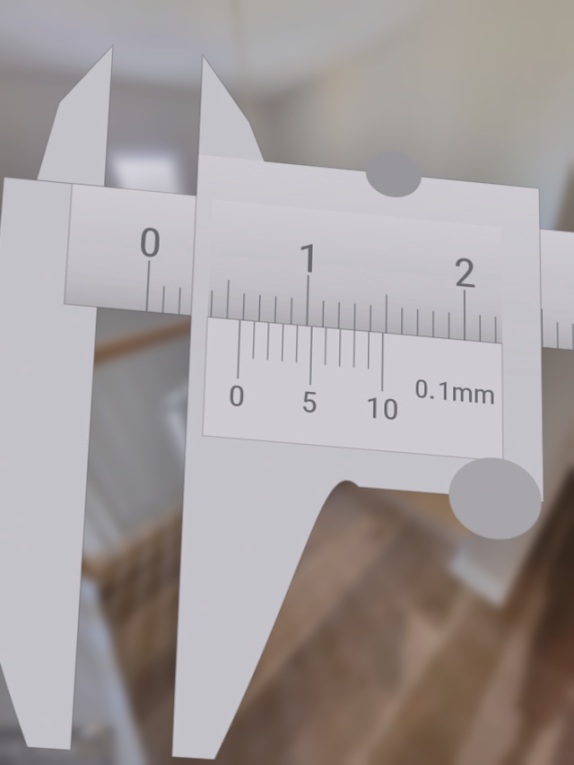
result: 5.8 mm
